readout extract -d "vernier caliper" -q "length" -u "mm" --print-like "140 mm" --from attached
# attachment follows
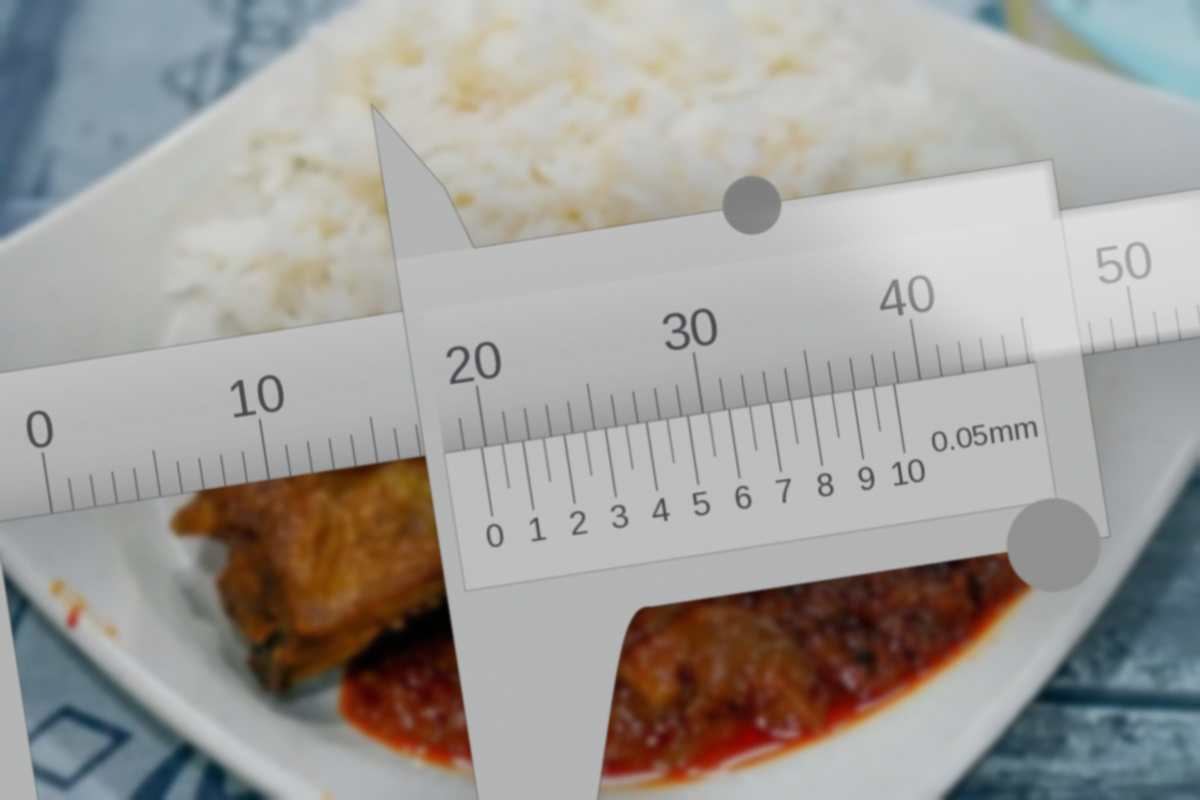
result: 19.8 mm
